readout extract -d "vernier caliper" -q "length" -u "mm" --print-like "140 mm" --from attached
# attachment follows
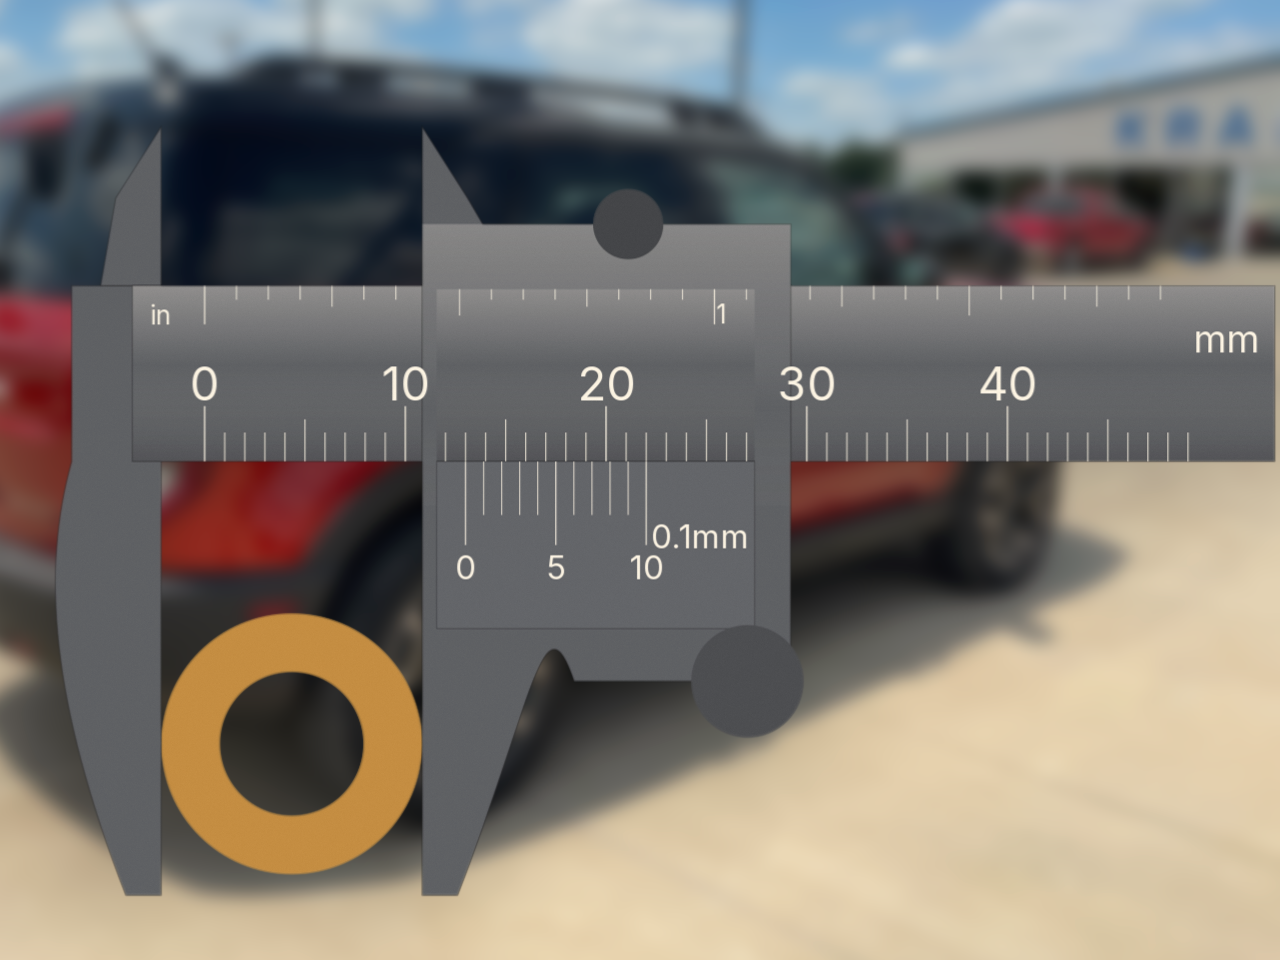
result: 13.0 mm
